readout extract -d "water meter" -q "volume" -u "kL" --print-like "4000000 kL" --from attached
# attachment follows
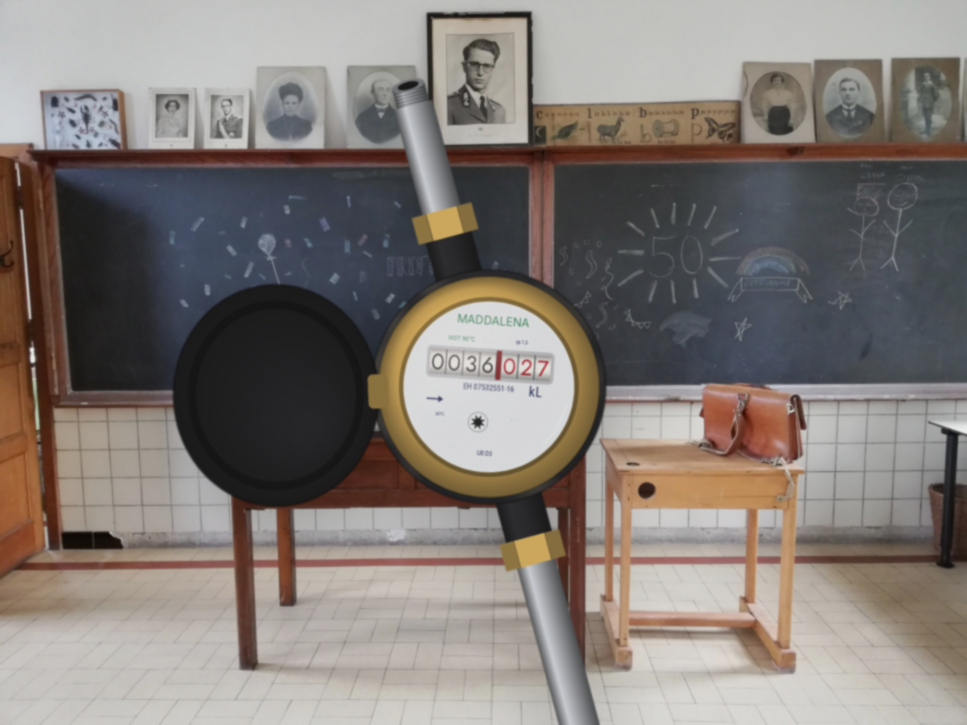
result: 36.027 kL
